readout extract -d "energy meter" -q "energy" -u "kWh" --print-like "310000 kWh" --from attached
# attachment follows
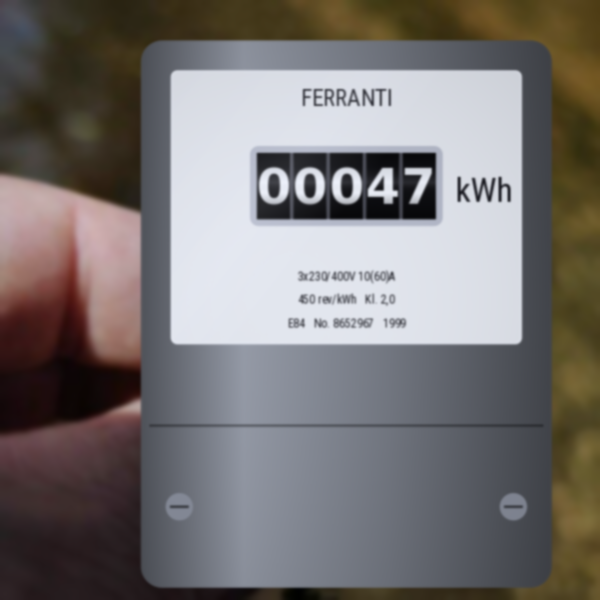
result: 47 kWh
